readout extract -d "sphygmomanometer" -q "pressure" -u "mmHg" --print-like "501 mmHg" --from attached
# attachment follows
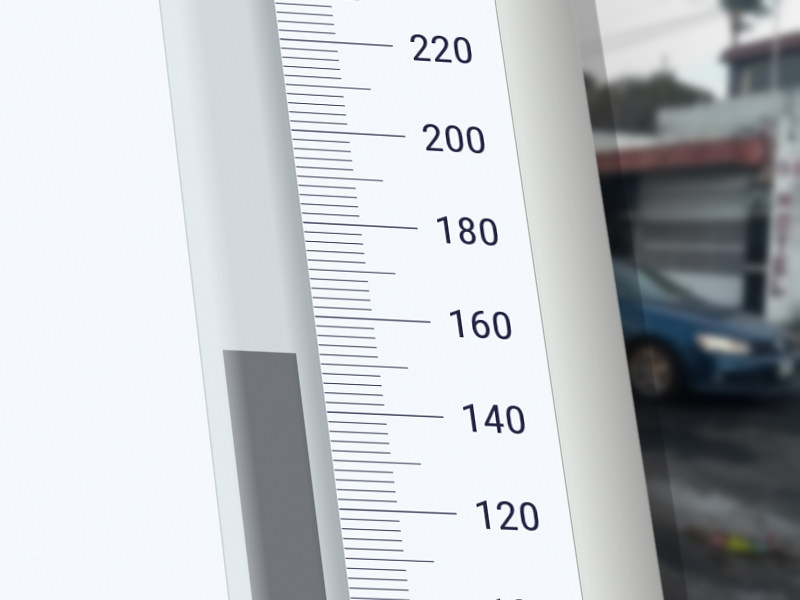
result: 152 mmHg
